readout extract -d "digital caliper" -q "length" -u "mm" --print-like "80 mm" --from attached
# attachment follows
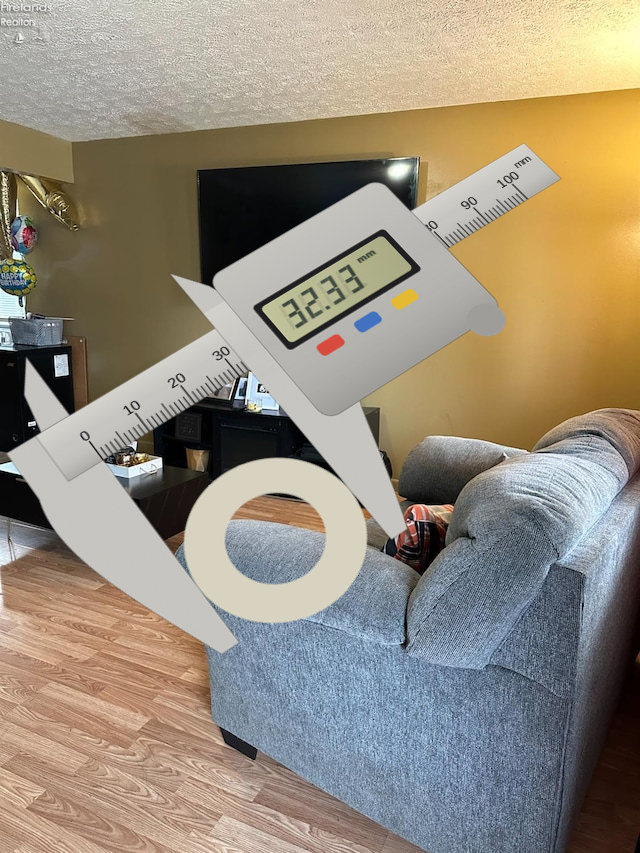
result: 32.33 mm
